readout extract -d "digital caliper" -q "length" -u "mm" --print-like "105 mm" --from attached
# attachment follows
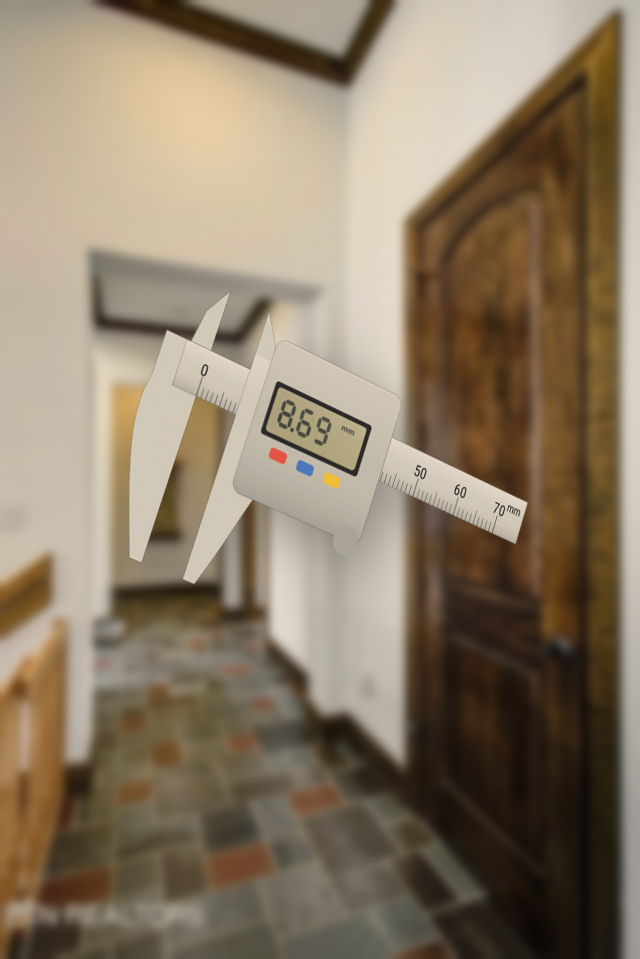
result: 8.69 mm
